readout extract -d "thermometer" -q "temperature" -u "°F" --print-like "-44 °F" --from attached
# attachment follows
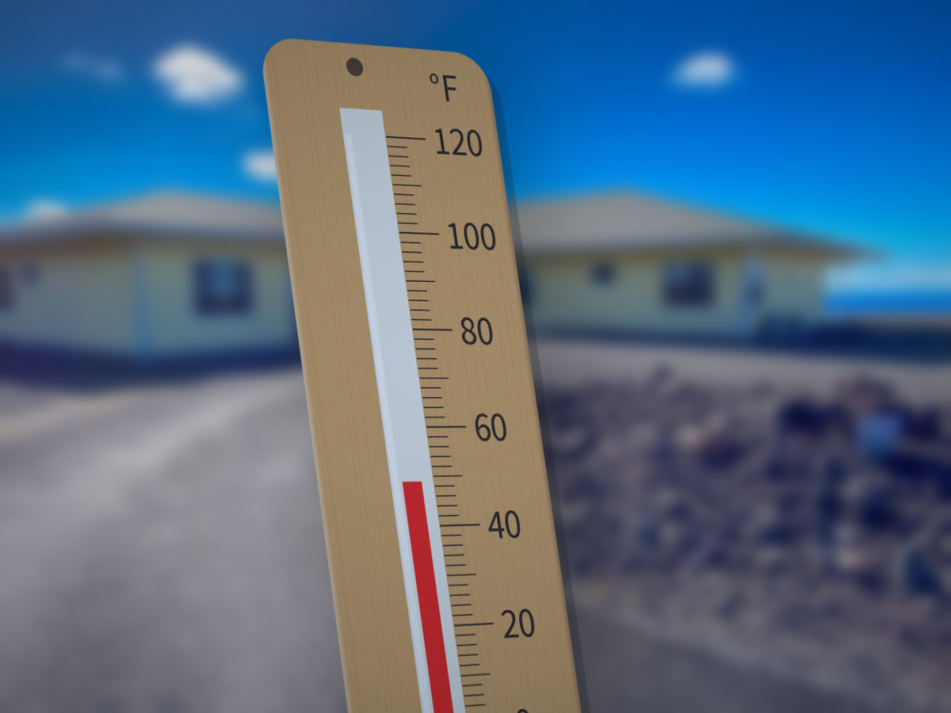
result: 49 °F
